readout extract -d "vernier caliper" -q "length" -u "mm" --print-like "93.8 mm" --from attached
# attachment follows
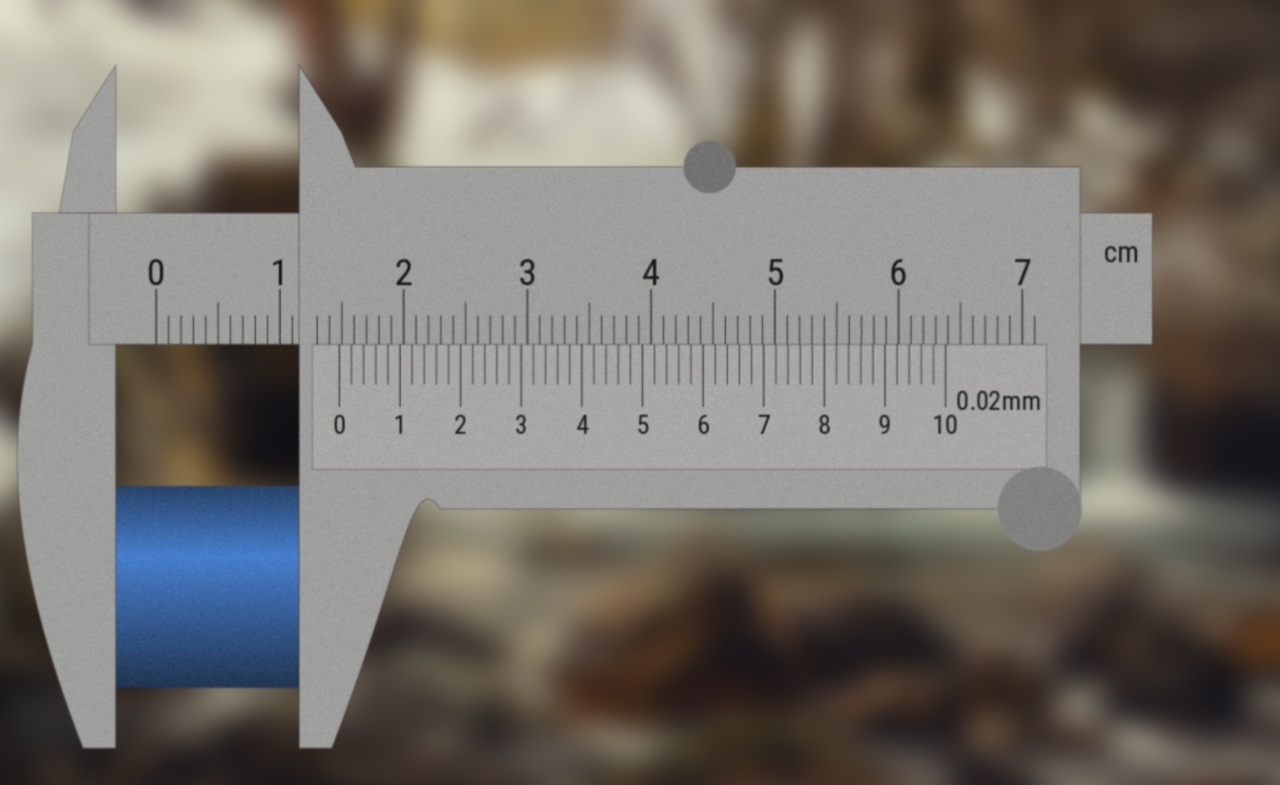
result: 14.8 mm
